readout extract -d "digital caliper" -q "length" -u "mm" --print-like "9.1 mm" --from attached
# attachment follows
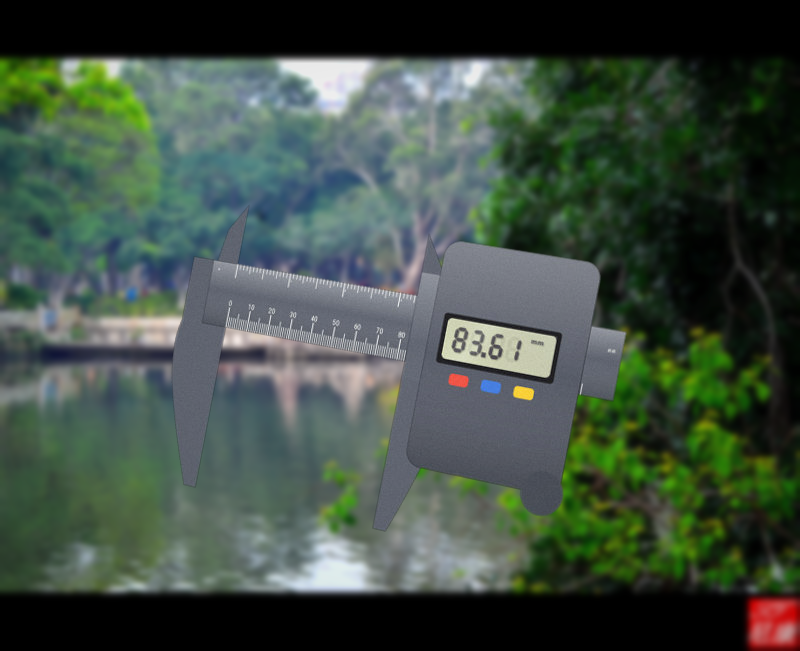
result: 83.61 mm
